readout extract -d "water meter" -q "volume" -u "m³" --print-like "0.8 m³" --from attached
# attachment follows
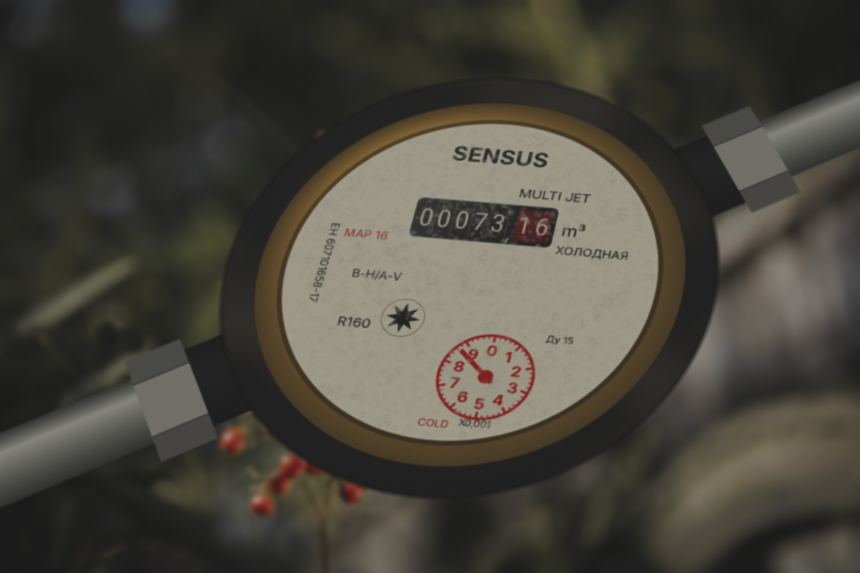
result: 73.168 m³
